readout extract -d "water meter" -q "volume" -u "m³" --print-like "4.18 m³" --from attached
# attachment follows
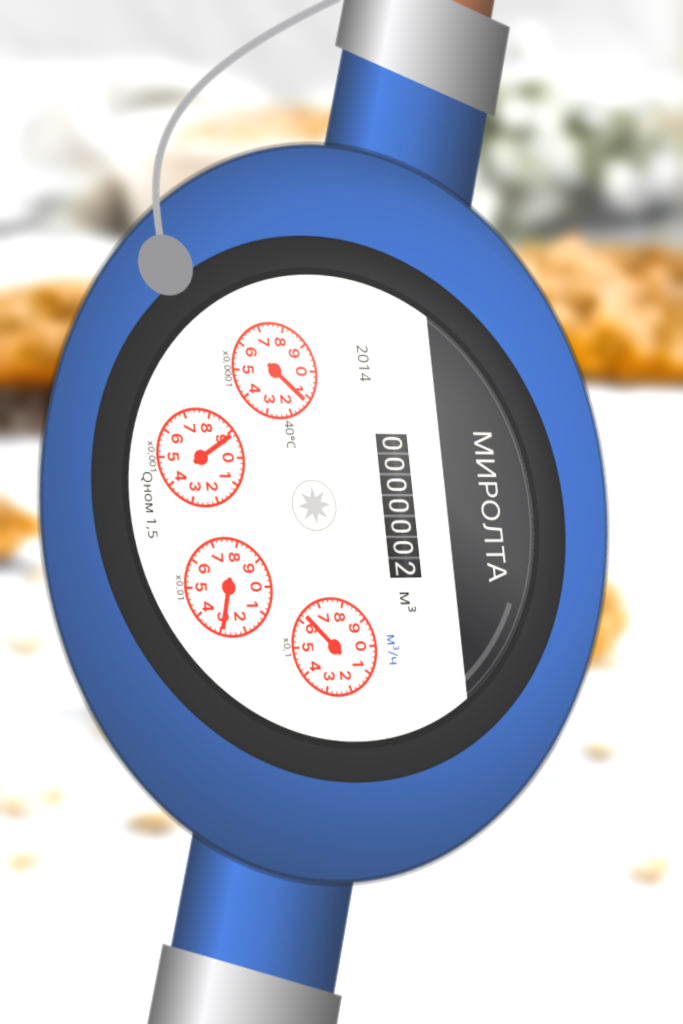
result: 2.6291 m³
